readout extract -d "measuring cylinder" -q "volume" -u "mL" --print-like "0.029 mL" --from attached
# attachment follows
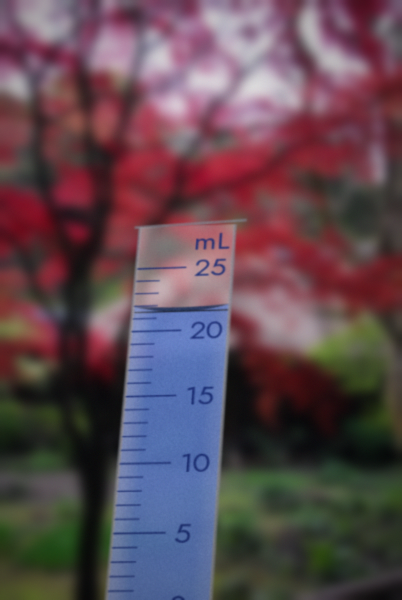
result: 21.5 mL
